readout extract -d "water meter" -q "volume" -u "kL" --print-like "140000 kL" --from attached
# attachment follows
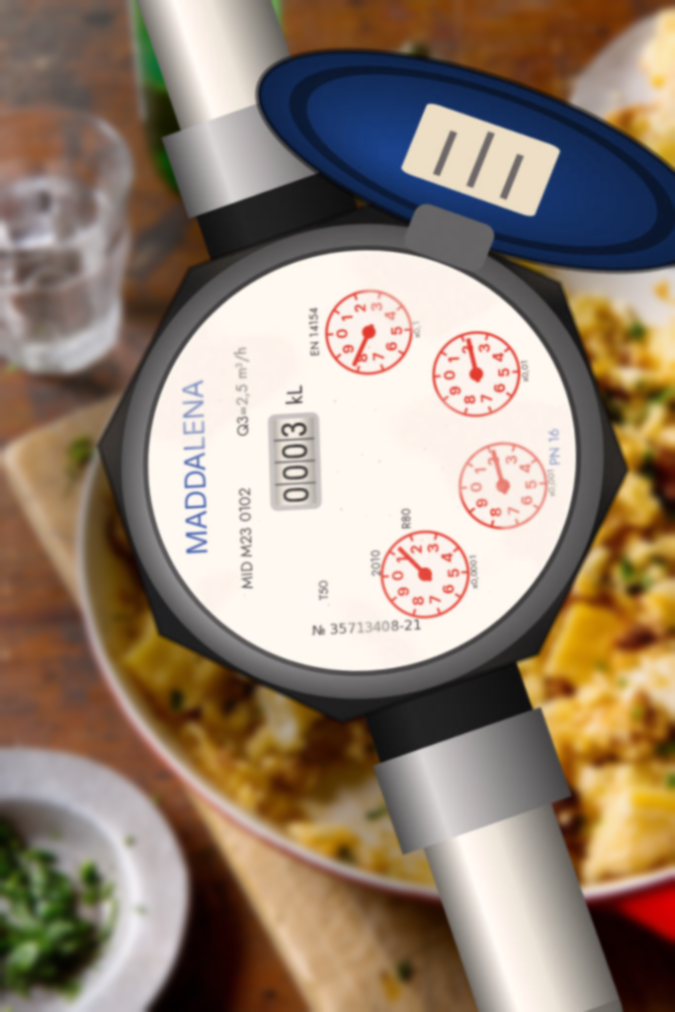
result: 3.8221 kL
